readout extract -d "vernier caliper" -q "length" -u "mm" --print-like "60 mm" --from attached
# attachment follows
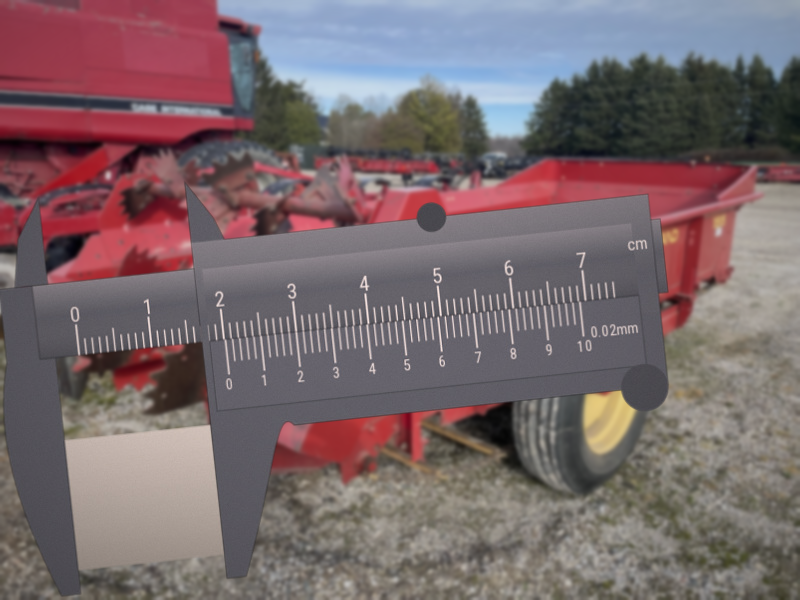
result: 20.2 mm
